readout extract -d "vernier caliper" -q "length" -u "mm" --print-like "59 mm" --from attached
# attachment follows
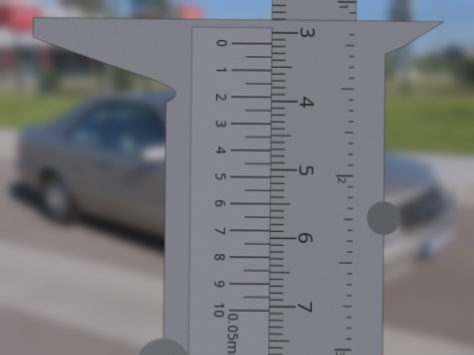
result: 31.6 mm
